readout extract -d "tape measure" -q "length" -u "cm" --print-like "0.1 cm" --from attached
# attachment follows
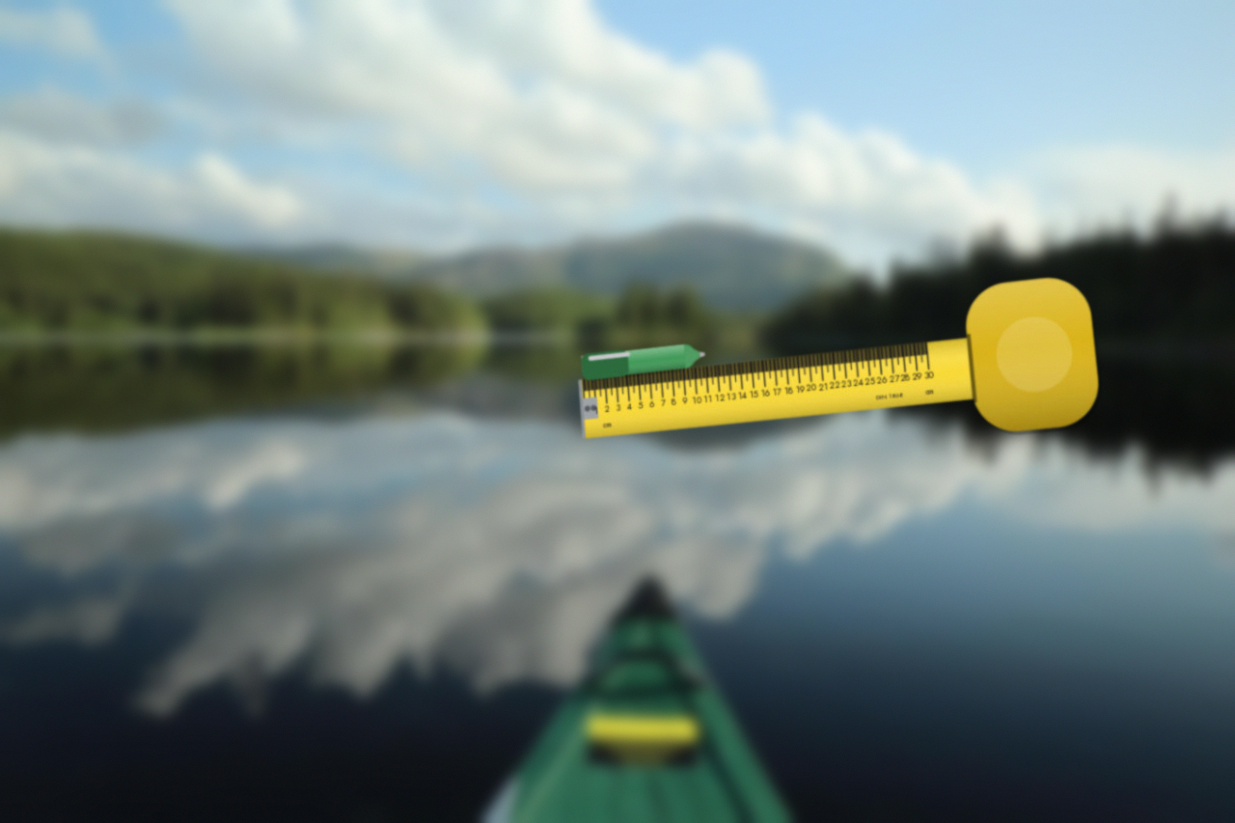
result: 11 cm
